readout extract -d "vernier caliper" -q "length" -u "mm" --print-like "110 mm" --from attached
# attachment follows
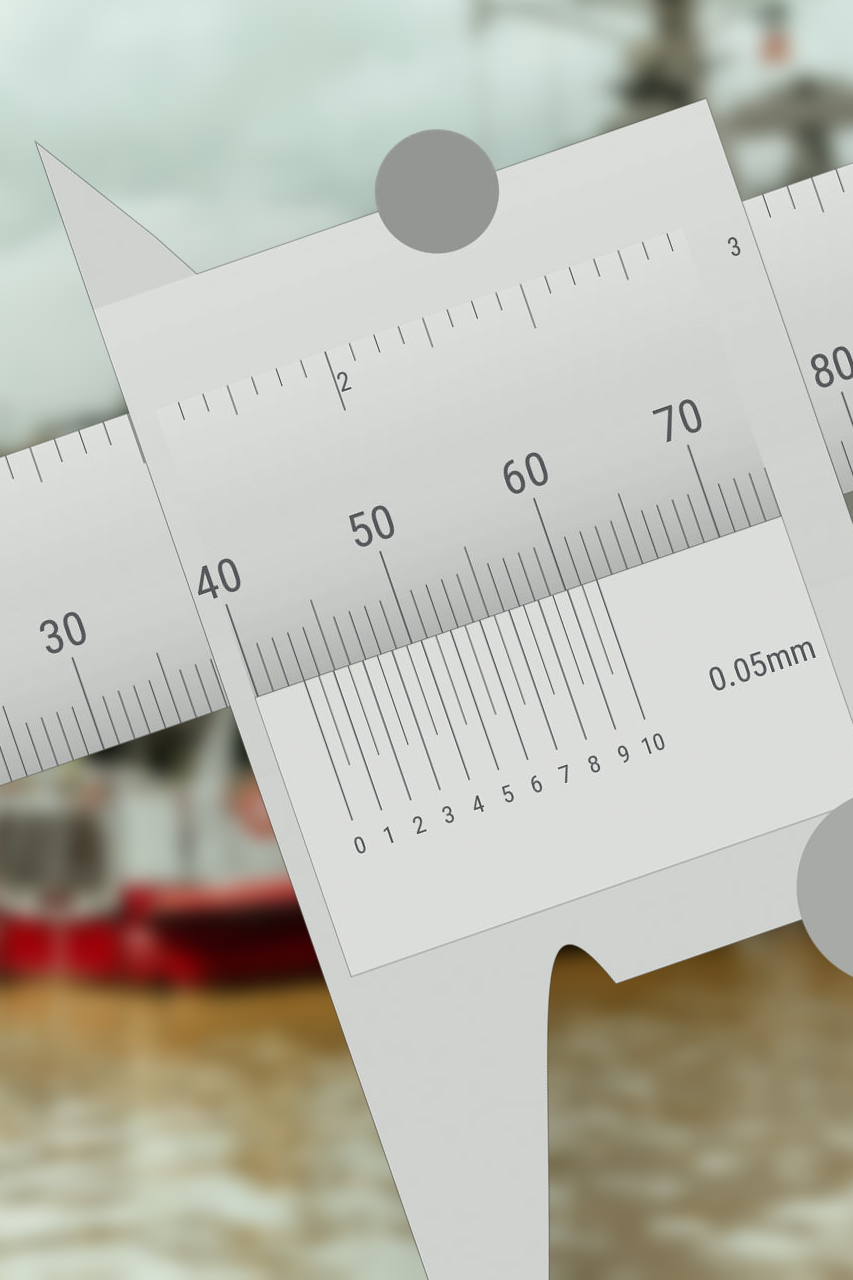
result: 43.0 mm
